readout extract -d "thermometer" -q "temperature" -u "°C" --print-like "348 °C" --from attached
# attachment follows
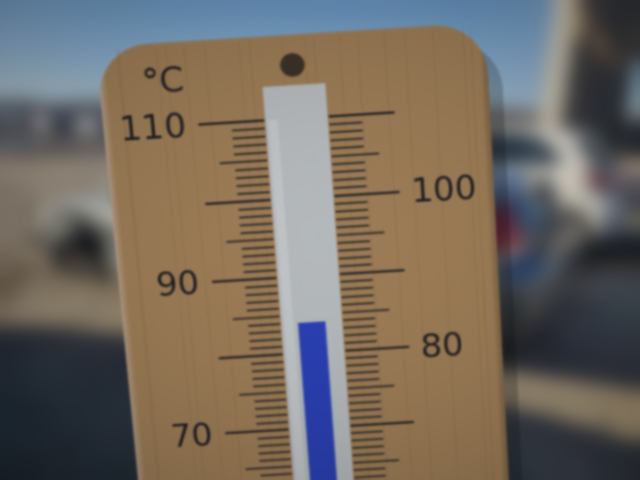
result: 84 °C
